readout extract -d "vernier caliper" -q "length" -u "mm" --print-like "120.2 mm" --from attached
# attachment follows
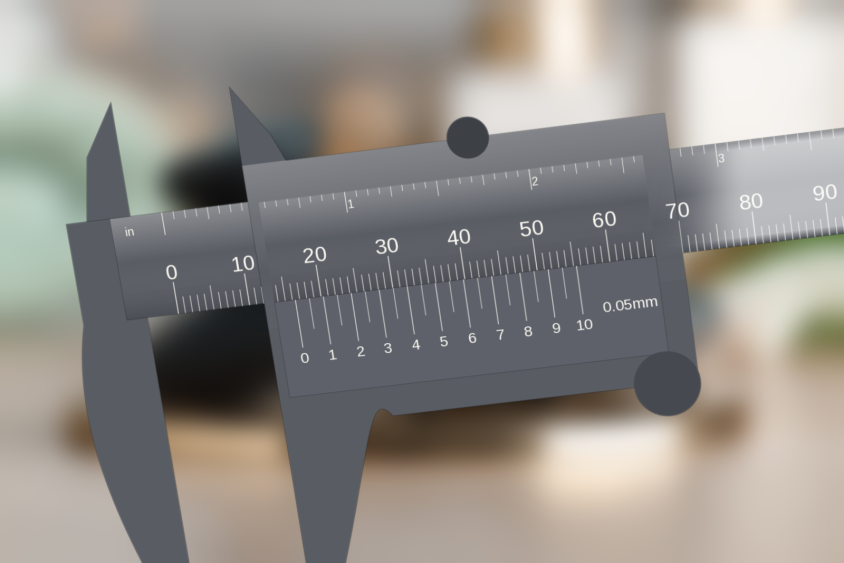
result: 16.4 mm
